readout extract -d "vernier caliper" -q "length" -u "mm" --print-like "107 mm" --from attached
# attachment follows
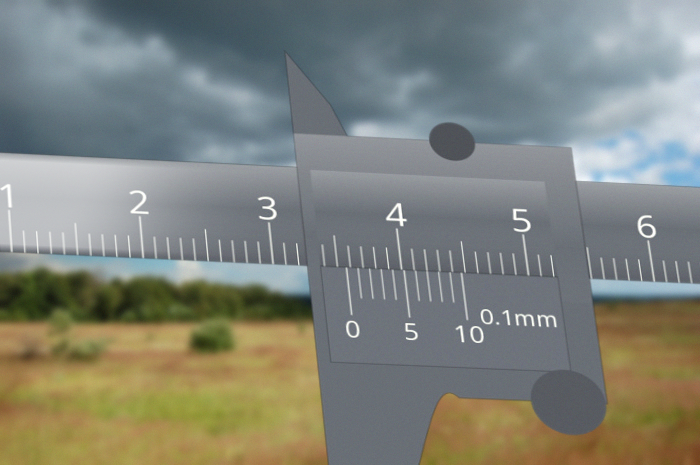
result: 35.7 mm
